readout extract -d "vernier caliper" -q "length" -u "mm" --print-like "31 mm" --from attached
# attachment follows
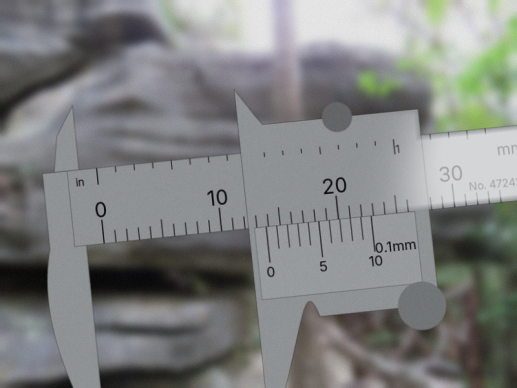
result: 13.8 mm
